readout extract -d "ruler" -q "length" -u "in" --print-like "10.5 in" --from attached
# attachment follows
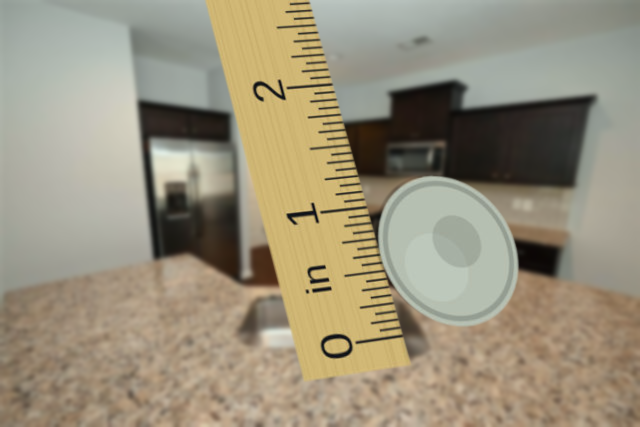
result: 1.1875 in
